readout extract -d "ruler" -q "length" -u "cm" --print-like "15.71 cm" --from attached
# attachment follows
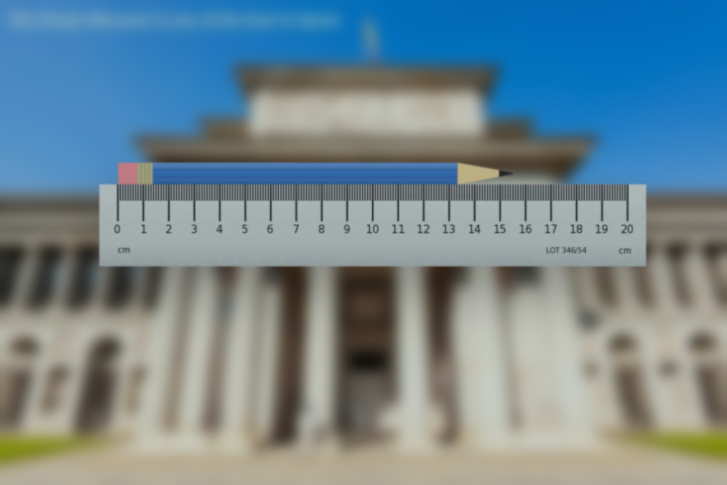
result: 15.5 cm
